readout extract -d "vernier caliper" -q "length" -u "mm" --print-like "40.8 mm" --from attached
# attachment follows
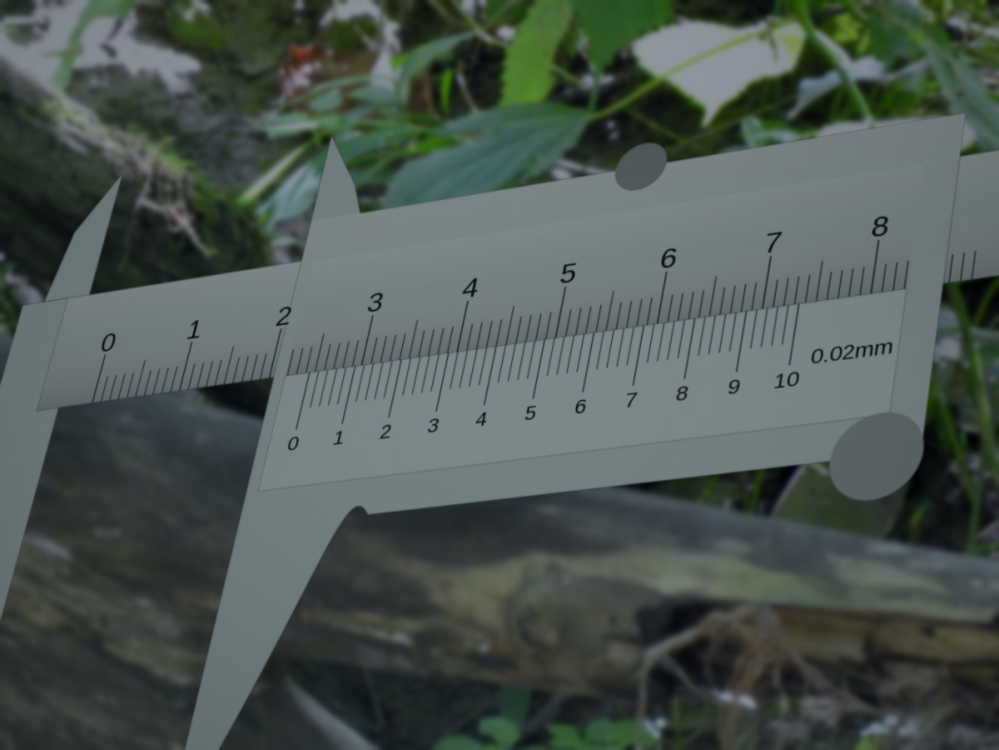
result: 24.4 mm
